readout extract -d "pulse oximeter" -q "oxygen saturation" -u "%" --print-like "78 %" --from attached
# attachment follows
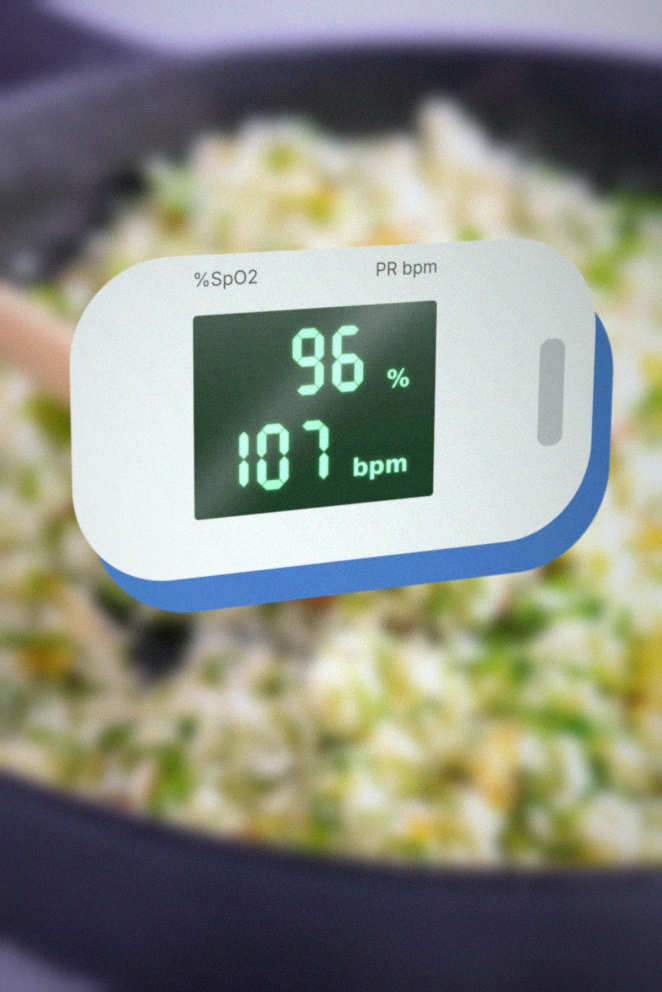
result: 96 %
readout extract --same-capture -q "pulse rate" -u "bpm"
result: 107 bpm
